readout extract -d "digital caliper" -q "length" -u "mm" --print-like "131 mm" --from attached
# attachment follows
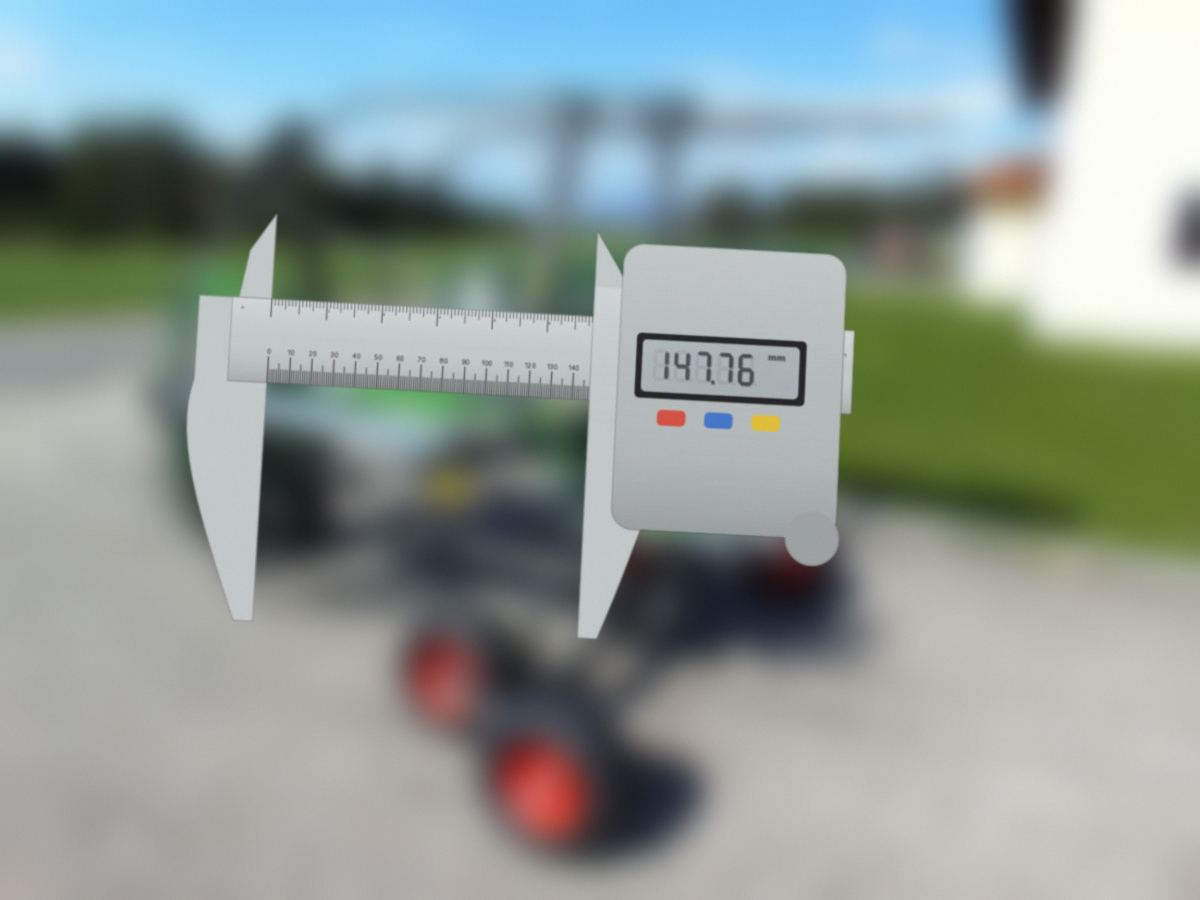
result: 147.76 mm
